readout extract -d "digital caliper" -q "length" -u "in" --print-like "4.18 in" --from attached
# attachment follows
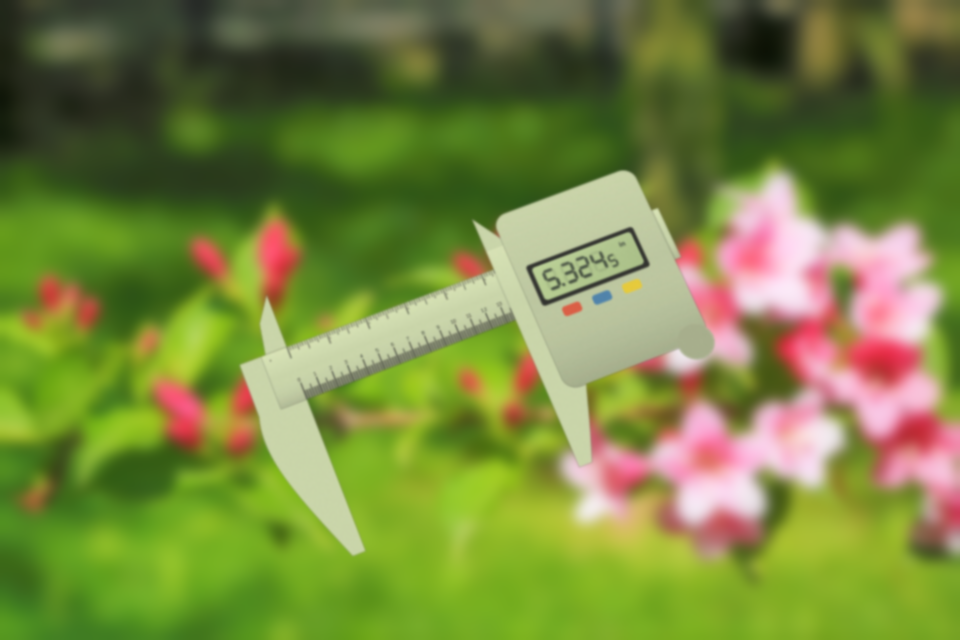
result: 5.3245 in
